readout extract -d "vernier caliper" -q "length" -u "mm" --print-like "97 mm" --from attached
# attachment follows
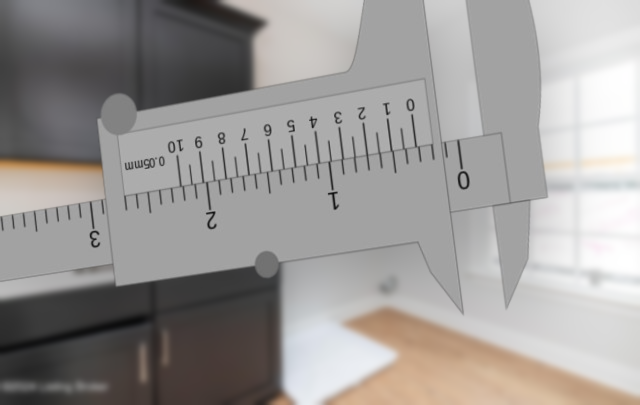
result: 3.2 mm
